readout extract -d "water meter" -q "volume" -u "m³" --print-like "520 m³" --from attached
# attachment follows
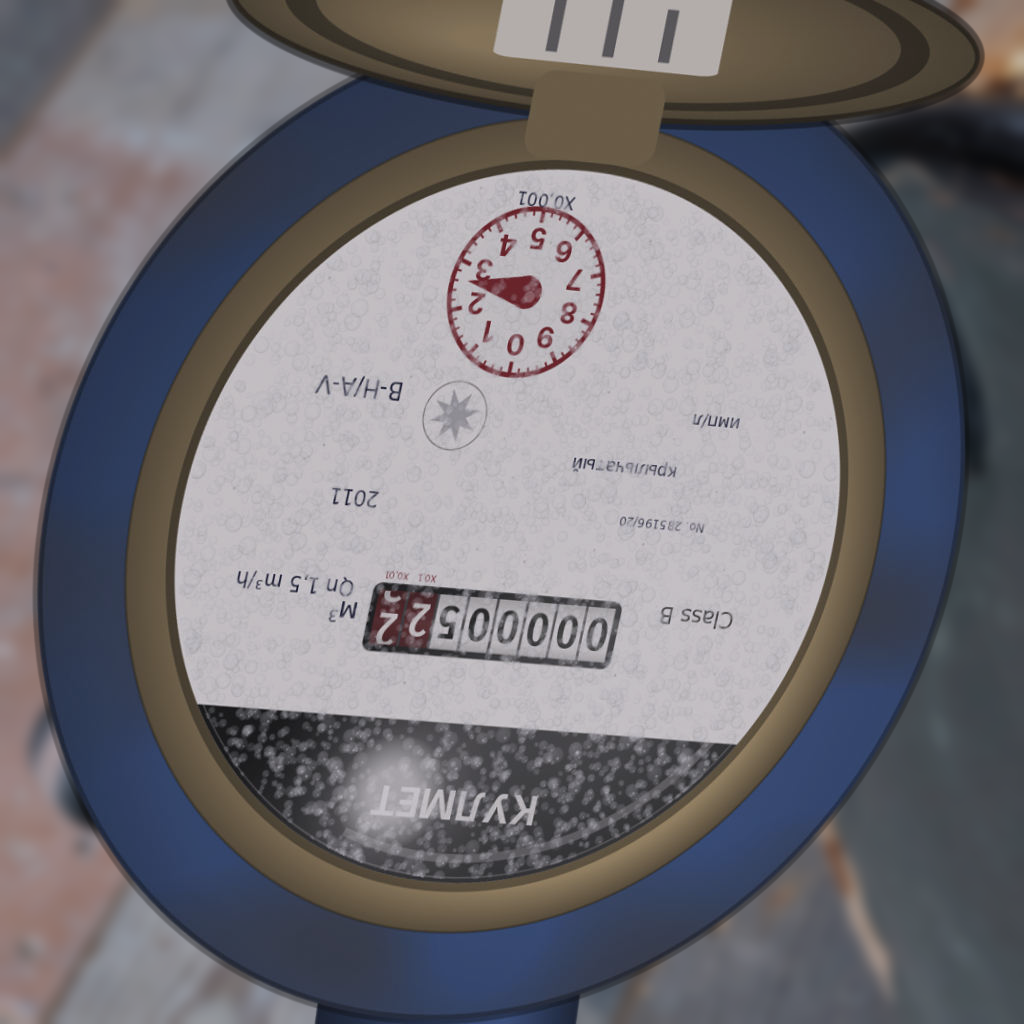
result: 5.222 m³
